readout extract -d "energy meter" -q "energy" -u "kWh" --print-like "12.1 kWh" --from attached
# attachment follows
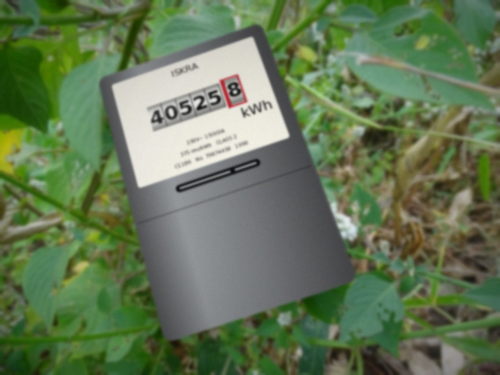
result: 40525.8 kWh
